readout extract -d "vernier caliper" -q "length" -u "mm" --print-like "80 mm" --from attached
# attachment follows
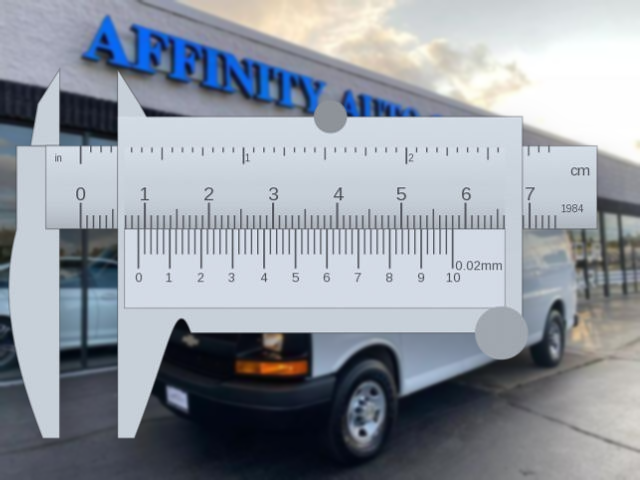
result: 9.0 mm
